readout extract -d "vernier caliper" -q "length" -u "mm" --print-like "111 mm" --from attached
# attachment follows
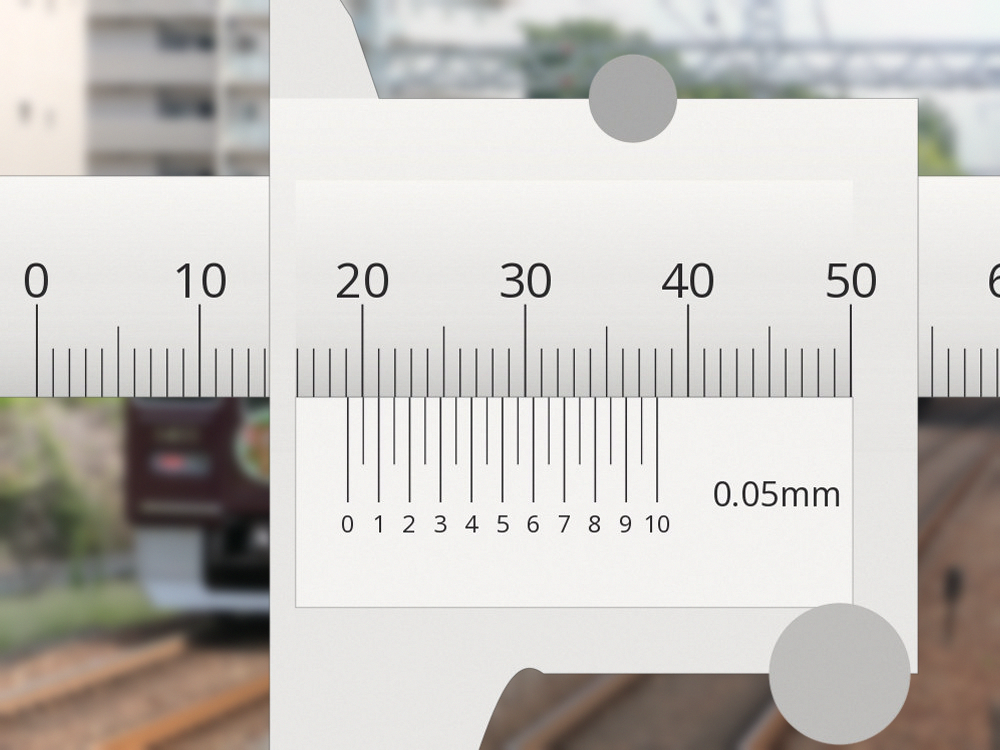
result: 19.1 mm
